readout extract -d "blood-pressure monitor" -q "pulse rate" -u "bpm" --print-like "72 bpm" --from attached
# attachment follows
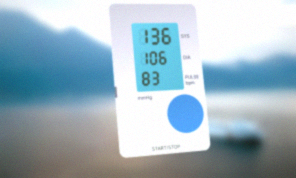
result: 83 bpm
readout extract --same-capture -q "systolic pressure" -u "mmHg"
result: 136 mmHg
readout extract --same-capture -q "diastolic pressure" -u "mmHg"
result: 106 mmHg
